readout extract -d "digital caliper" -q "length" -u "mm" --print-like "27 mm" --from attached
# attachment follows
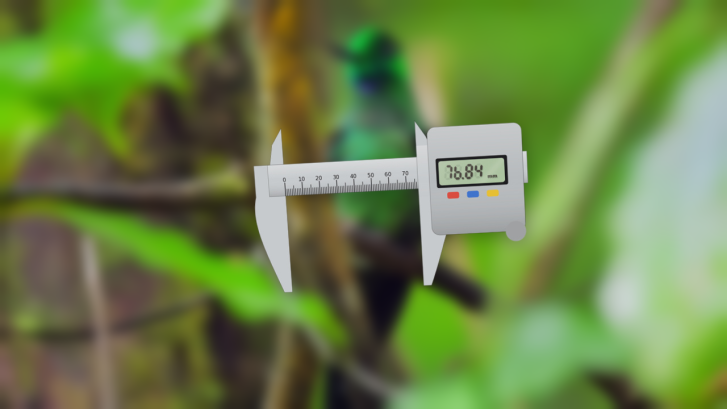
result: 76.84 mm
